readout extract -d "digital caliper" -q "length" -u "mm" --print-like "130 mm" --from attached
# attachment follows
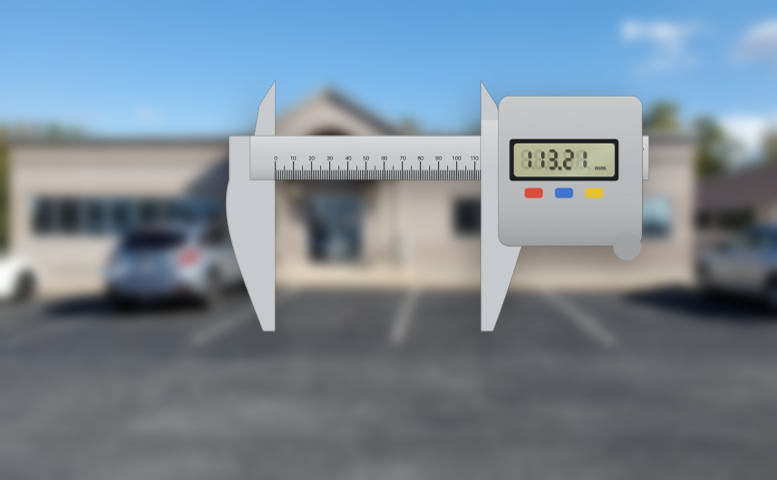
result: 113.21 mm
